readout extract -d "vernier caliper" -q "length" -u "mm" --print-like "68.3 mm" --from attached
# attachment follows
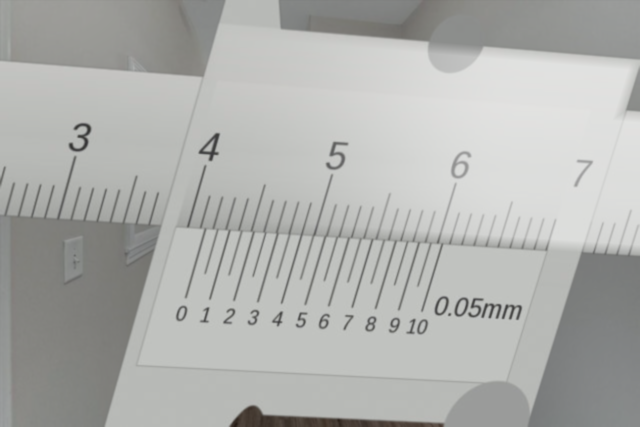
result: 41.4 mm
